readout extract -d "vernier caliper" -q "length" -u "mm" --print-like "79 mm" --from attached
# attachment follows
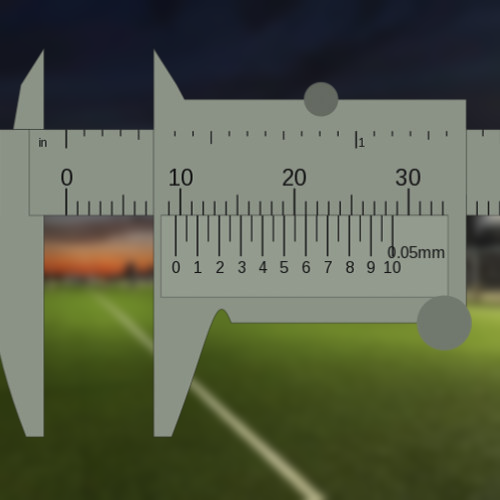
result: 9.6 mm
